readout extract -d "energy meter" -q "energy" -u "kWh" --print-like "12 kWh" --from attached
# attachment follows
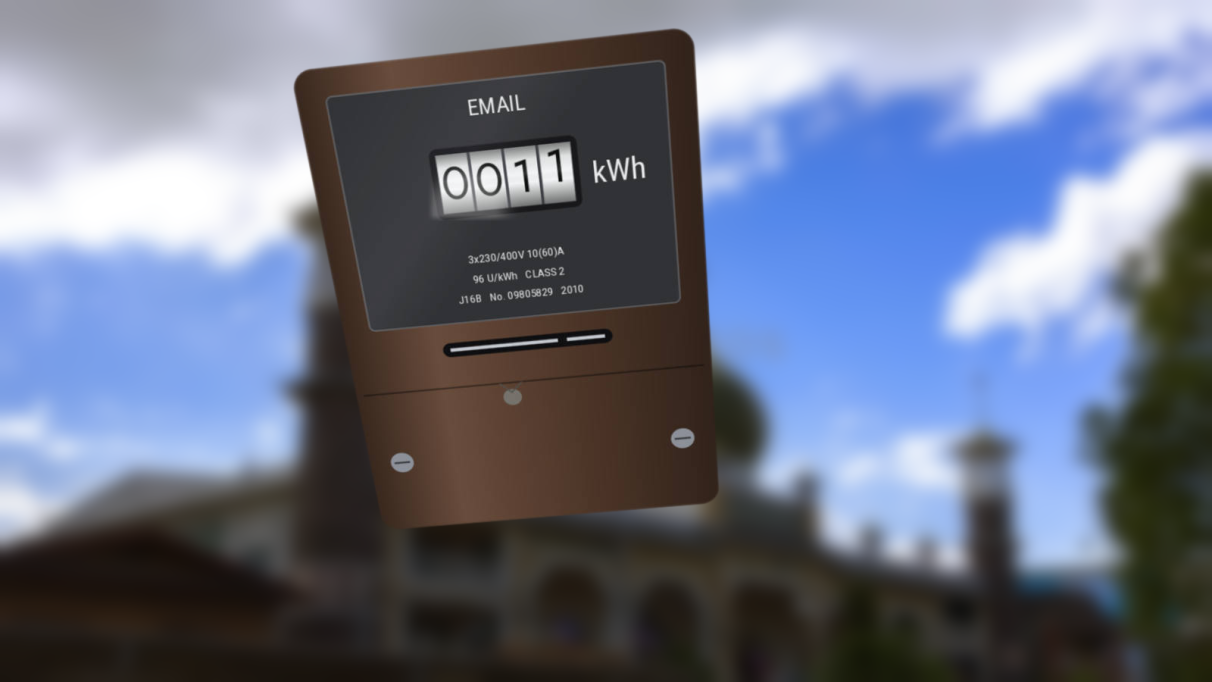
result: 11 kWh
